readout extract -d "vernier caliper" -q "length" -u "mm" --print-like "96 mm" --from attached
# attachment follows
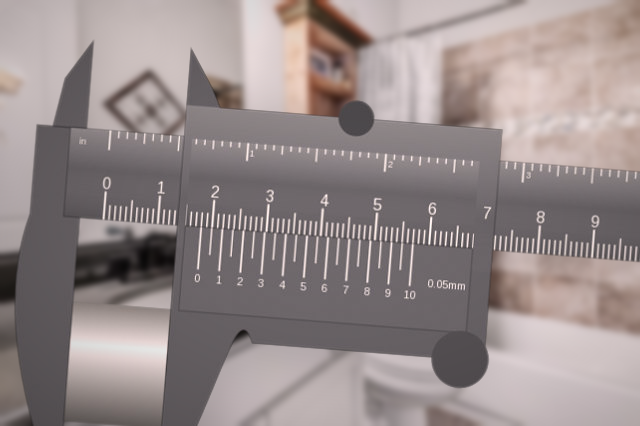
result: 18.0 mm
